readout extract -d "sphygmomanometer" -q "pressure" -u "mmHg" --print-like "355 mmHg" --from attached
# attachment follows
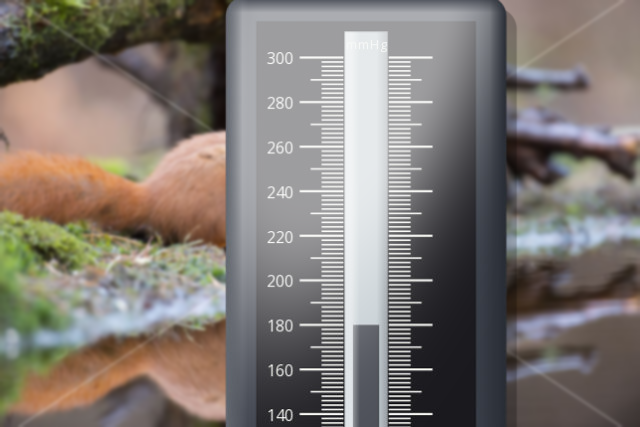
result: 180 mmHg
